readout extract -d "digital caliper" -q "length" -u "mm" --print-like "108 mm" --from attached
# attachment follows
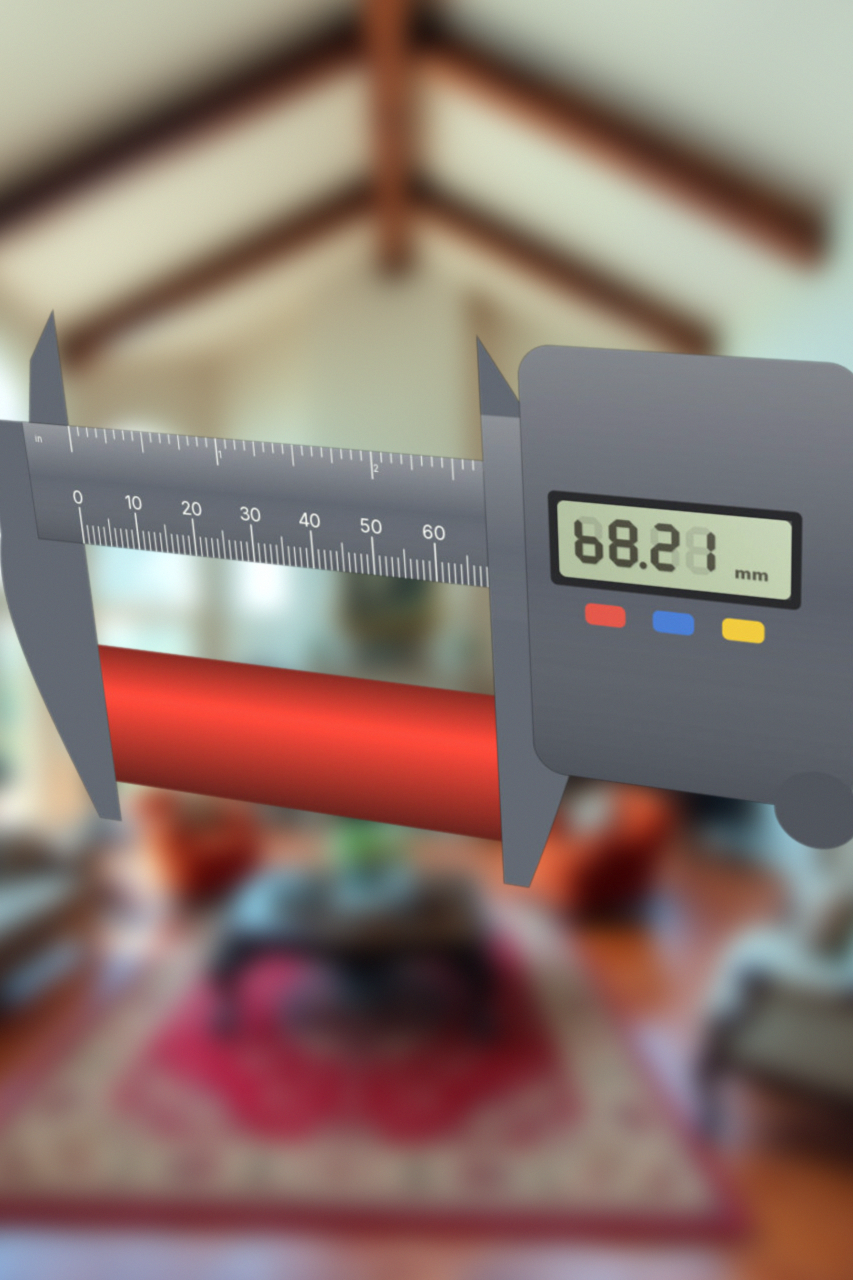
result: 68.21 mm
